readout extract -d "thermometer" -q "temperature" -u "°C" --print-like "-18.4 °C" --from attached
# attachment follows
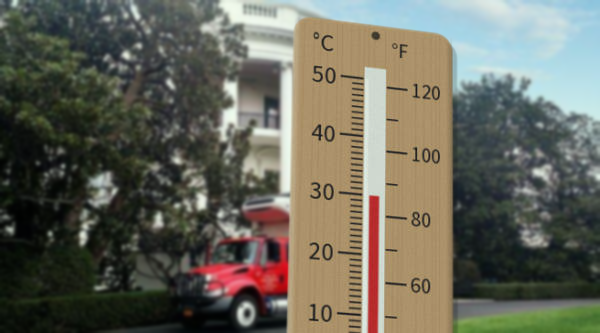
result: 30 °C
